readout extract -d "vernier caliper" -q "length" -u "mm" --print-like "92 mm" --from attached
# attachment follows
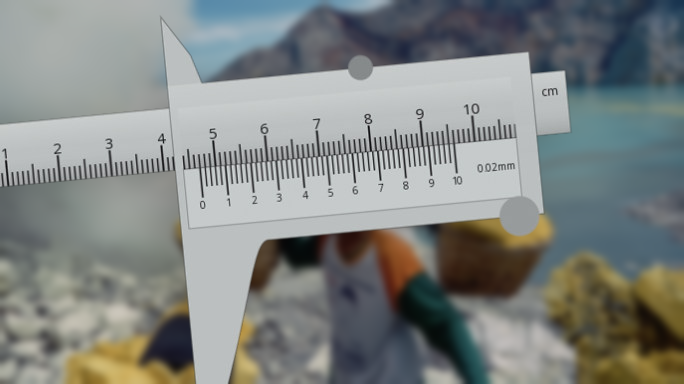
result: 47.0 mm
